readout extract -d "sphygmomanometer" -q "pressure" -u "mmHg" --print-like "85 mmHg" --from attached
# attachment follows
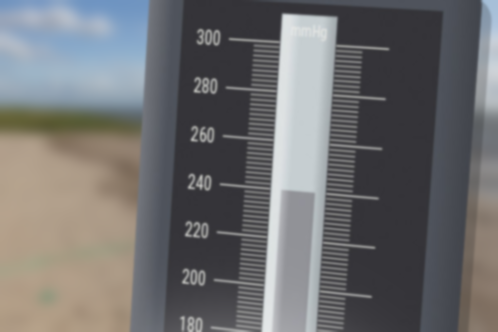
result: 240 mmHg
